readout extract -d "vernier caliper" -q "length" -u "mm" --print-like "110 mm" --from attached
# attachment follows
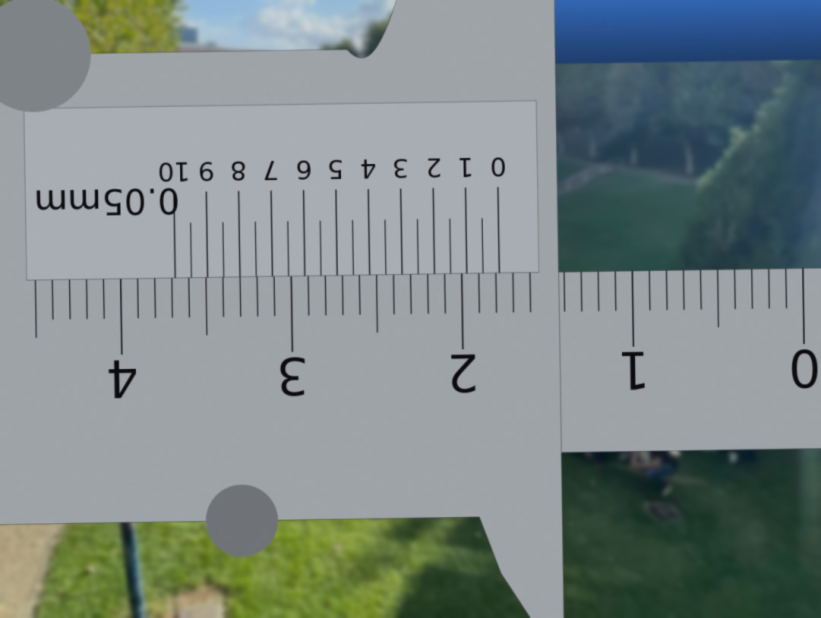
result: 17.8 mm
